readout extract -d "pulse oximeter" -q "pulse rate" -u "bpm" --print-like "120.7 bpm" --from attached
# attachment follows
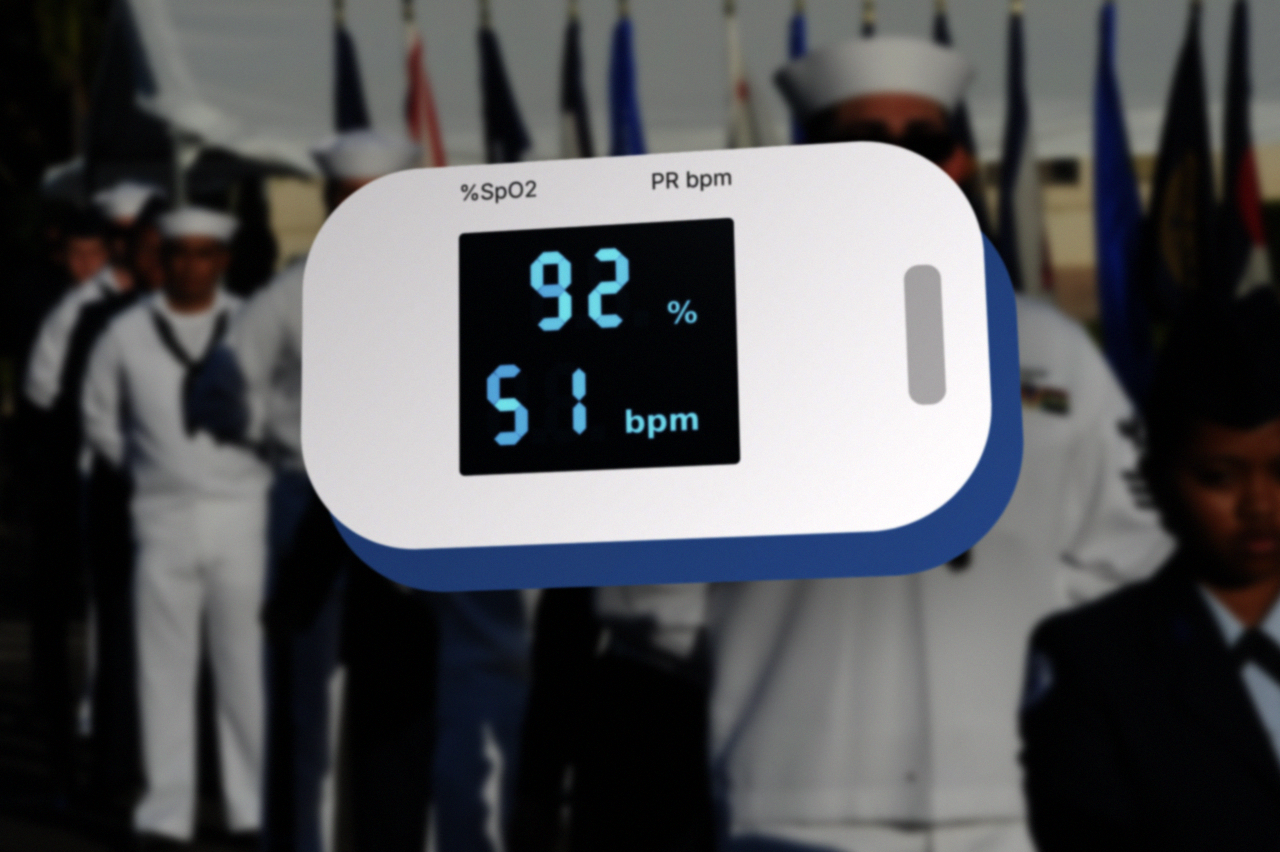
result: 51 bpm
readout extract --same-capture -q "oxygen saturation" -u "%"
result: 92 %
